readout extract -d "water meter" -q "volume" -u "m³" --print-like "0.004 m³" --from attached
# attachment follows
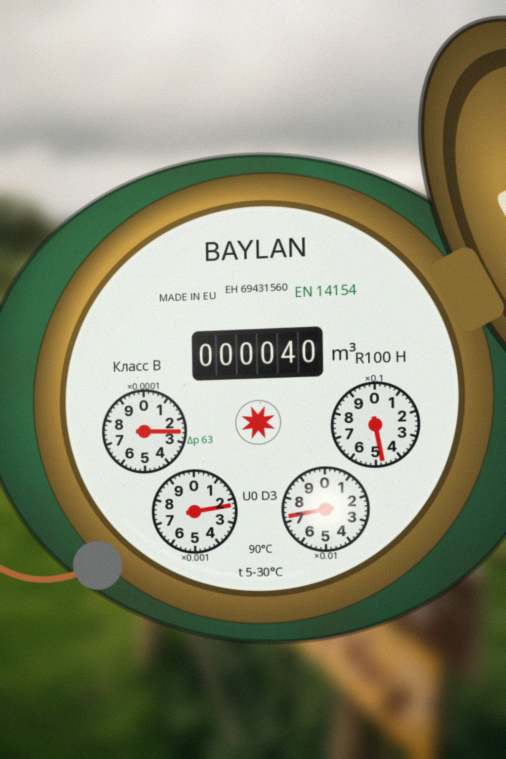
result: 40.4722 m³
